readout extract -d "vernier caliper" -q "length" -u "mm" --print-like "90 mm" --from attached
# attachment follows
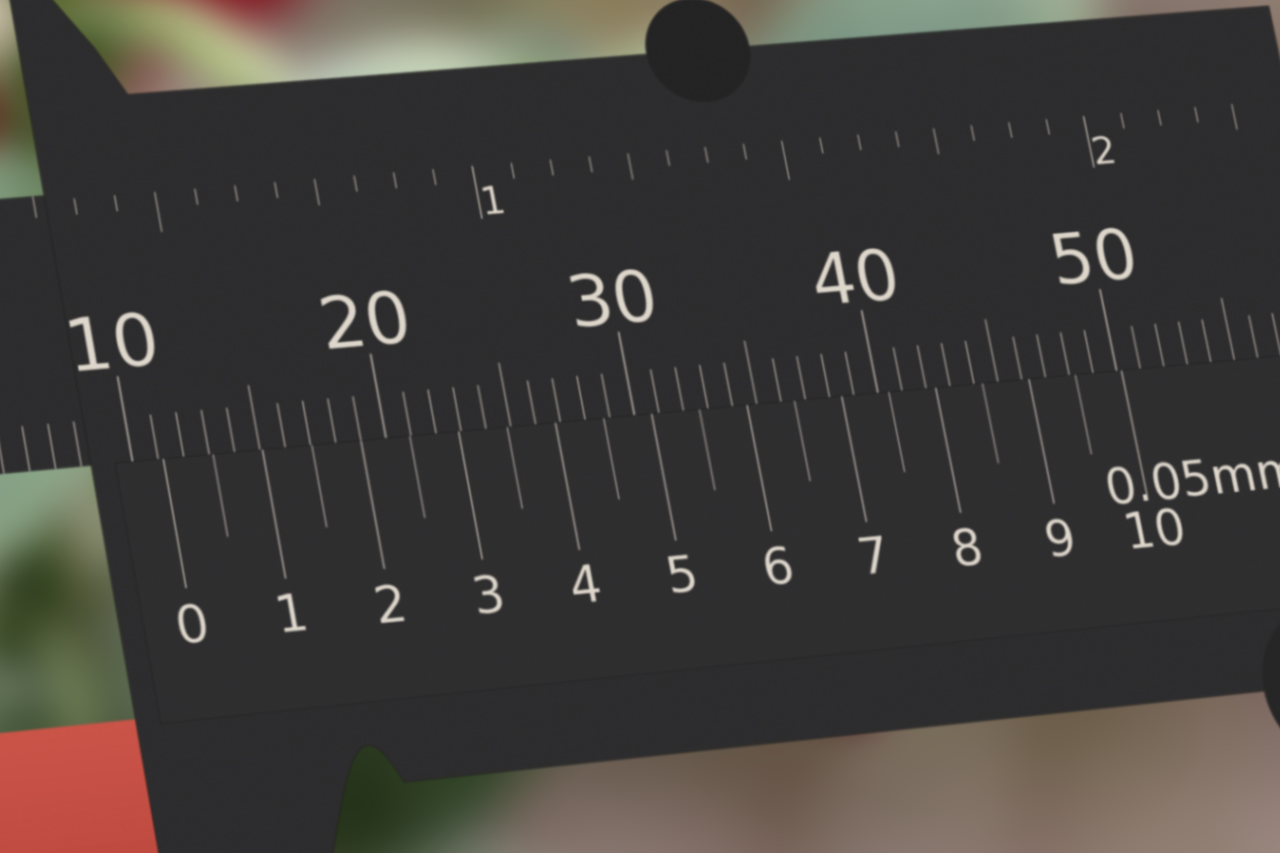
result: 11.2 mm
